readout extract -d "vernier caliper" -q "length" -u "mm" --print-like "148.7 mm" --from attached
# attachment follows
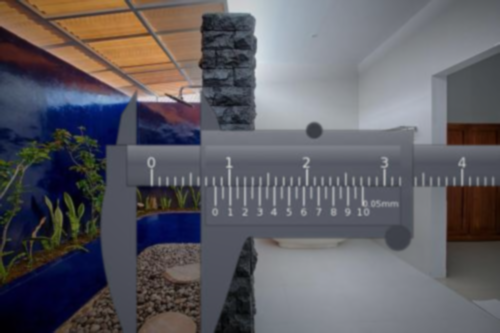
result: 8.2 mm
